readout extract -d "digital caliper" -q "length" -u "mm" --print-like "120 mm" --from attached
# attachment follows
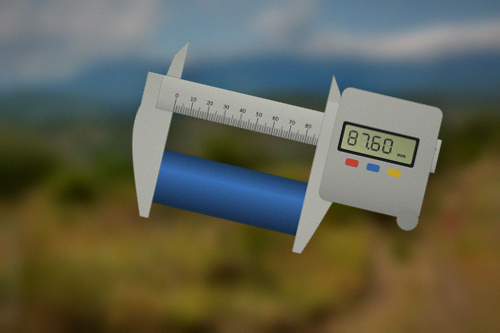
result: 87.60 mm
